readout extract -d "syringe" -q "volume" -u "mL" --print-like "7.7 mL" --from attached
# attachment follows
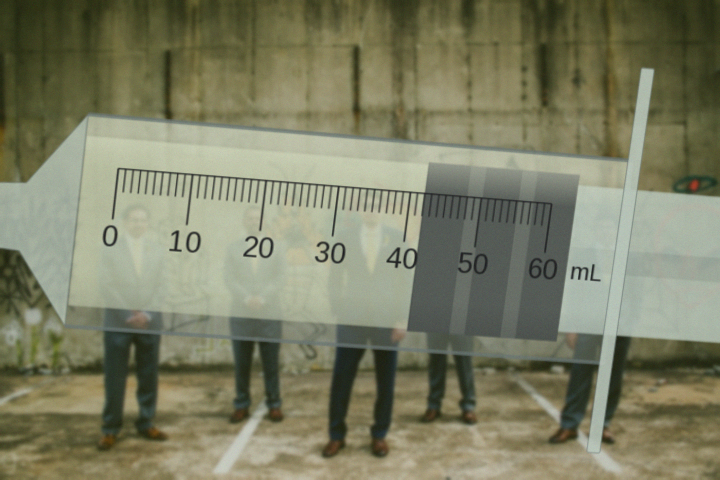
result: 42 mL
